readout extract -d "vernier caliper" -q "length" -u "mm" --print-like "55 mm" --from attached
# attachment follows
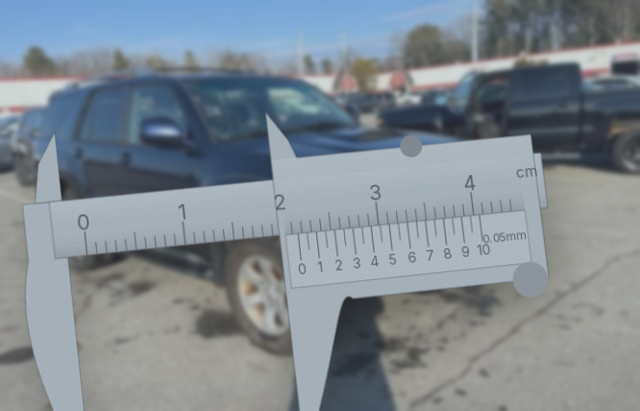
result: 21.6 mm
